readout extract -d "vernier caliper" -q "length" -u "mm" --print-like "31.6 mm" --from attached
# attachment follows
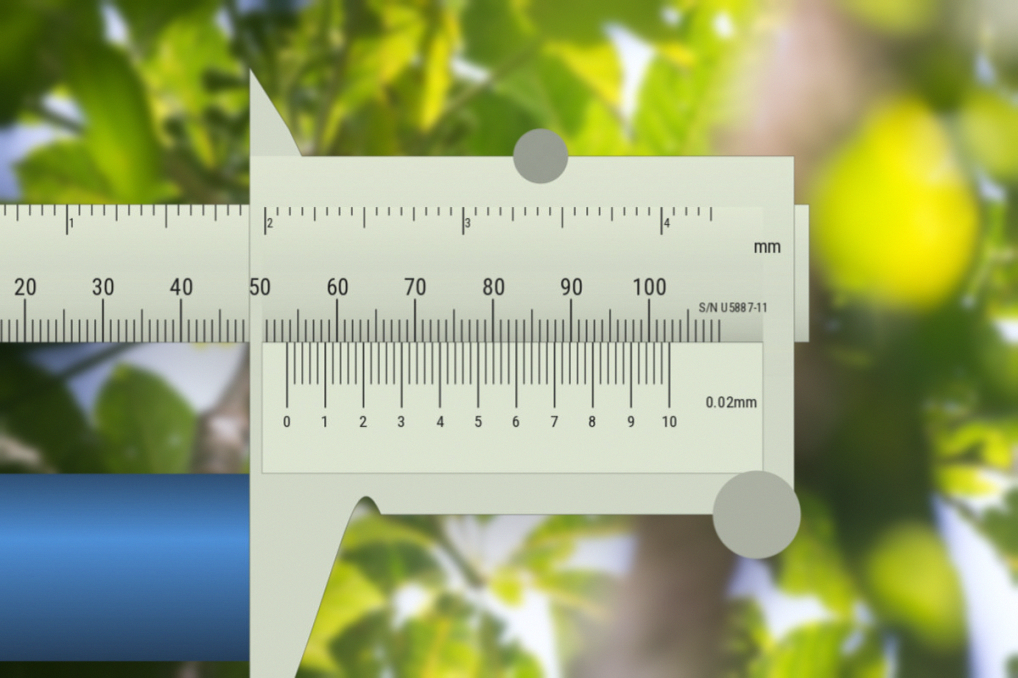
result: 53.6 mm
